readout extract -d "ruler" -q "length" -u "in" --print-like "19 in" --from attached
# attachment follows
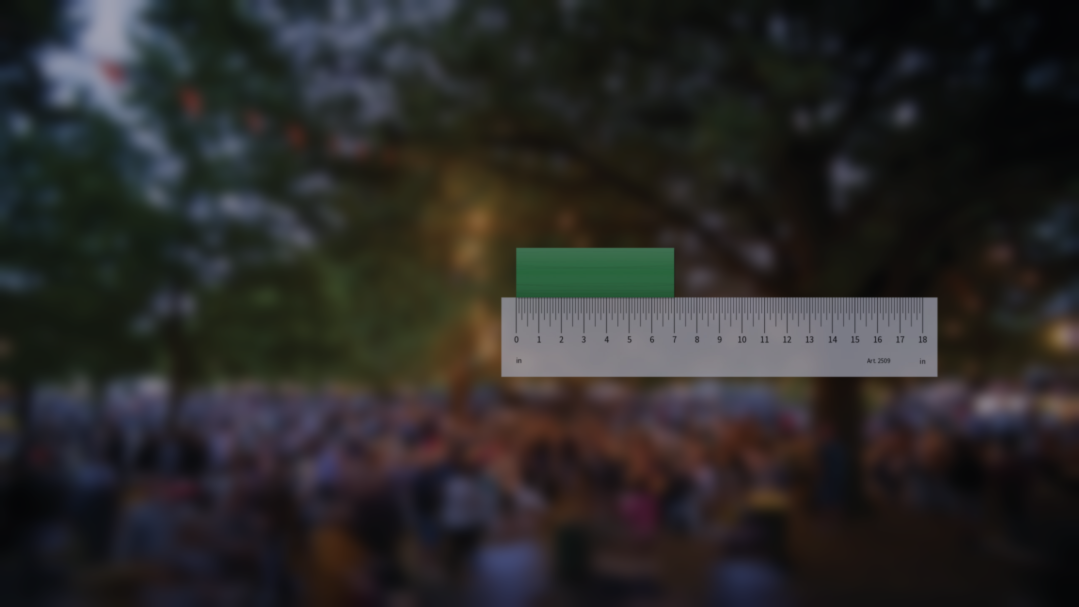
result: 7 in
